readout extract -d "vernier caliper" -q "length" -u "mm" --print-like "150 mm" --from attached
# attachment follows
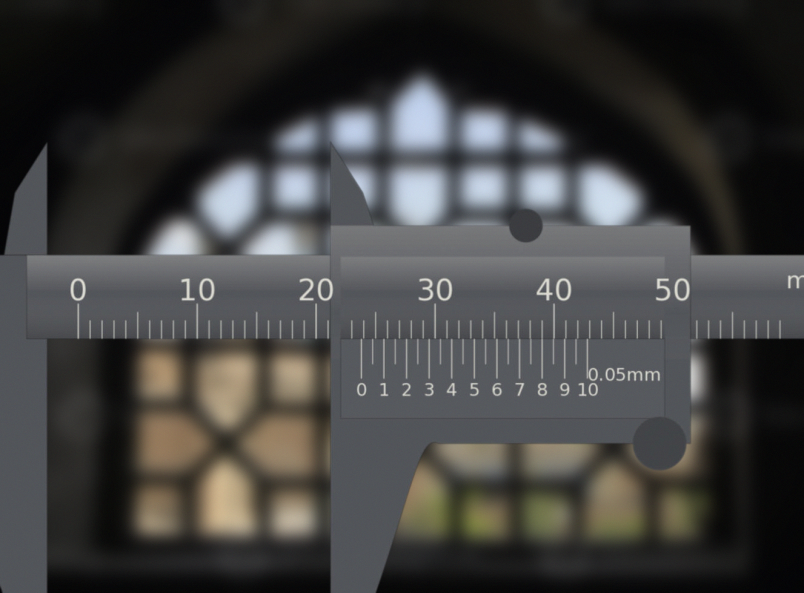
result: 23.8 mm
